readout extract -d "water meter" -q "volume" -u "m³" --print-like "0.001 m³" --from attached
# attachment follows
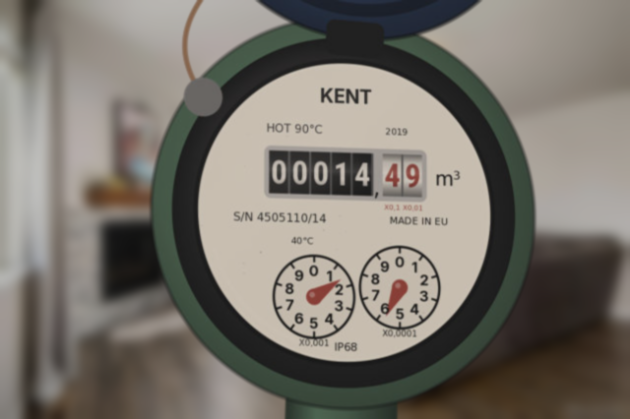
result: 14.4915 m³
